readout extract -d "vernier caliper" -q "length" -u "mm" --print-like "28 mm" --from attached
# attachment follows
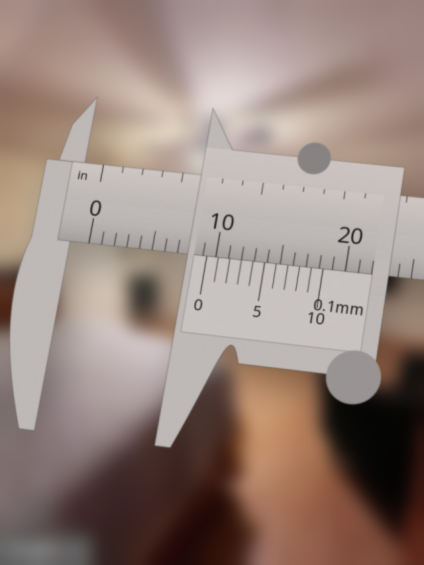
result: 9.3 mm
